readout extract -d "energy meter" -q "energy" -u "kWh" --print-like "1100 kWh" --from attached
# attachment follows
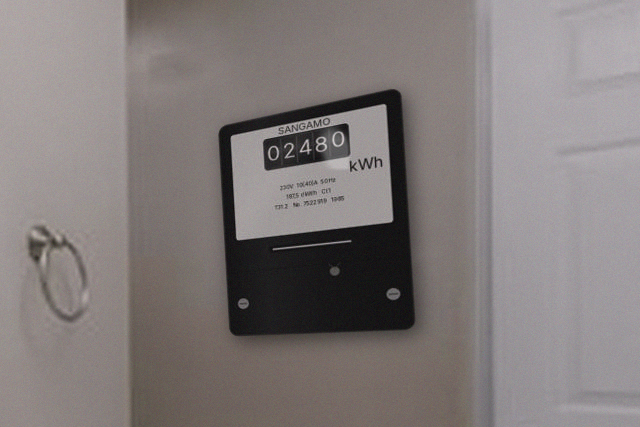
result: 2480 kWh
